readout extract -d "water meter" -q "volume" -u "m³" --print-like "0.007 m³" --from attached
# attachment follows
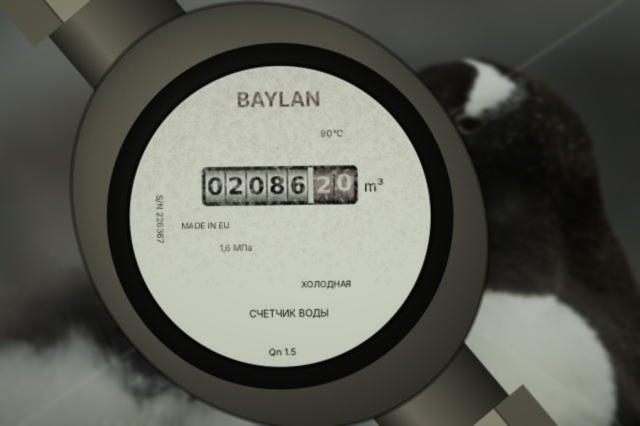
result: 2086.20 m³
